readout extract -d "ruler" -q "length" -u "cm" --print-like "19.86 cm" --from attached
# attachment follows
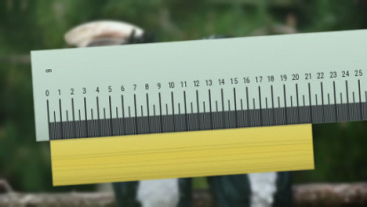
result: 21 cm
